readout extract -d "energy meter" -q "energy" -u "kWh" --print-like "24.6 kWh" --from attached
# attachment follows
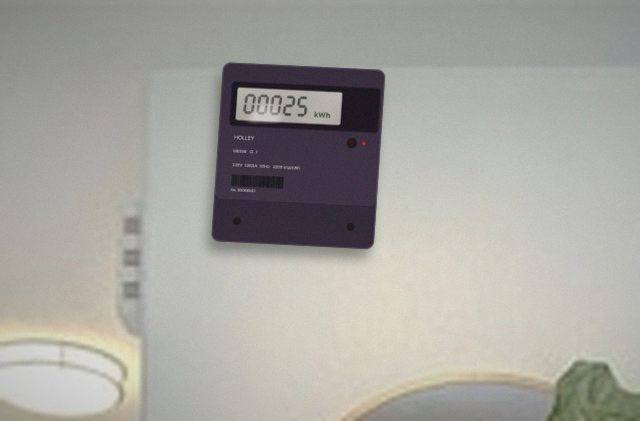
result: 25 kWh
